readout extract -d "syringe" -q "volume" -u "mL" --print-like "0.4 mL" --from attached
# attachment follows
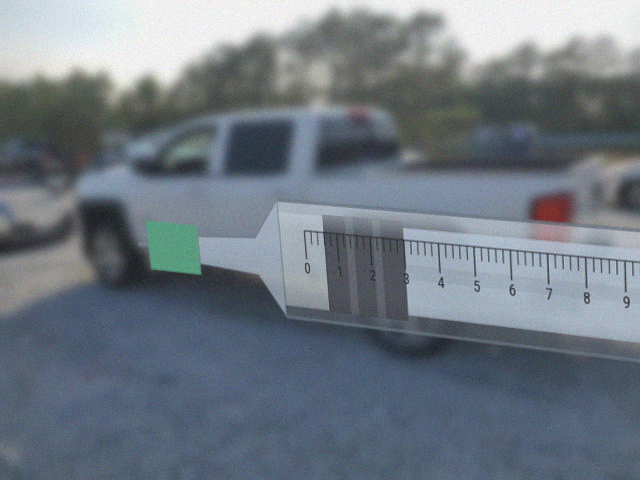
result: 0.6 mL
